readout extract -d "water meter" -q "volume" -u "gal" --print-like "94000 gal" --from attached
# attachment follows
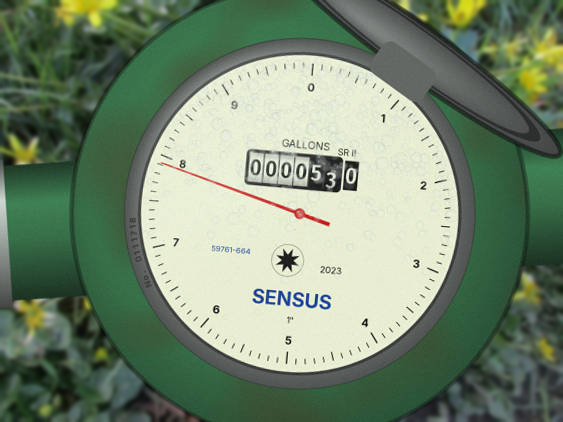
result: 527.9 gal
